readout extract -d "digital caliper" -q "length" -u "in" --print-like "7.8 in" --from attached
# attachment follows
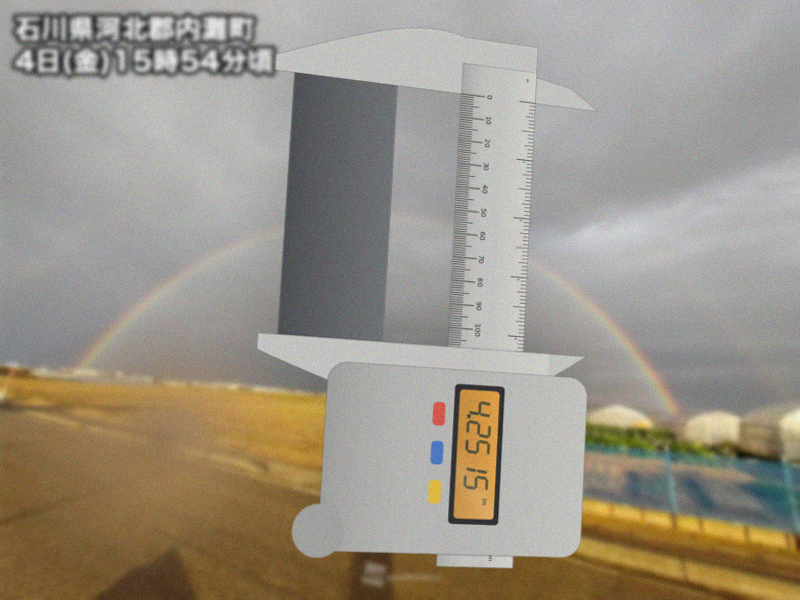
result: 4.2515 in
